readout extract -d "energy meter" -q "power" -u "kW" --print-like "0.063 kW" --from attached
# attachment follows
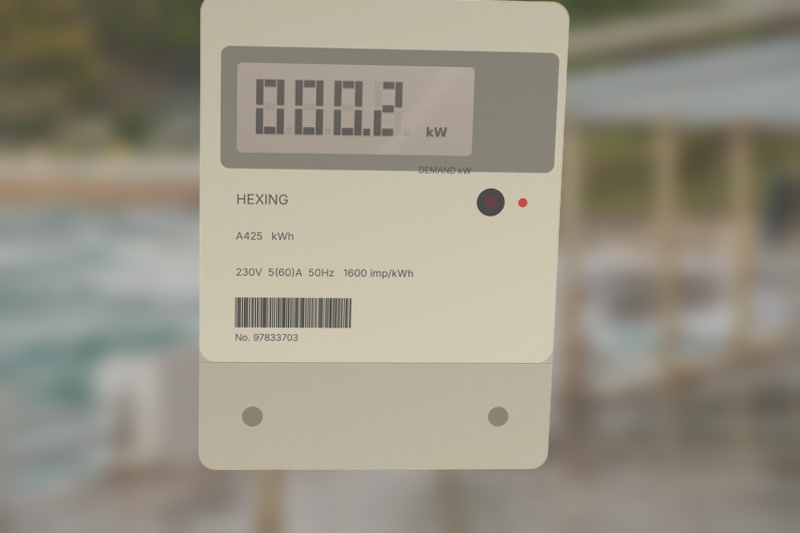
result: 0.2 kW
